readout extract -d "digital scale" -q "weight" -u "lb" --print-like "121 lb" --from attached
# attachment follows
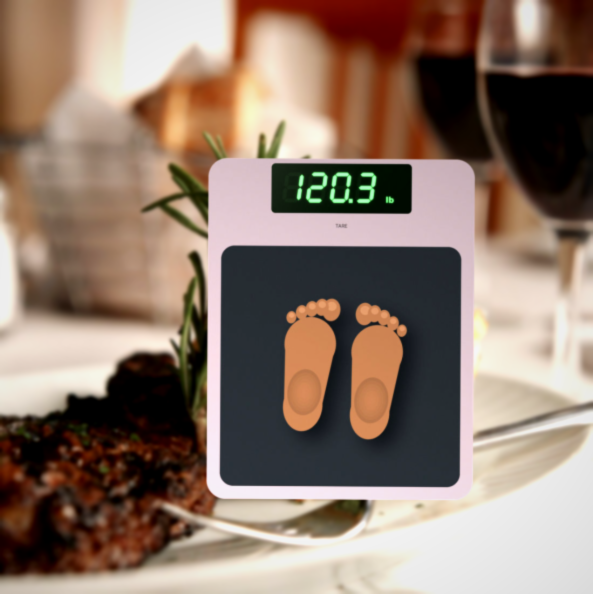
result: 120.3 lb
